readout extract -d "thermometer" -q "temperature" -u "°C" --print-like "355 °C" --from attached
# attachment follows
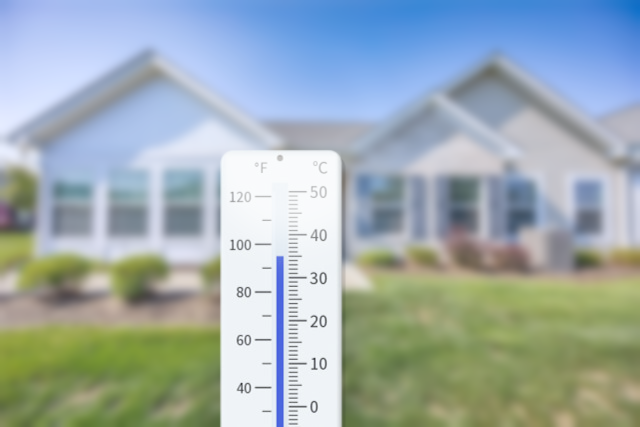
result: 35 °C
